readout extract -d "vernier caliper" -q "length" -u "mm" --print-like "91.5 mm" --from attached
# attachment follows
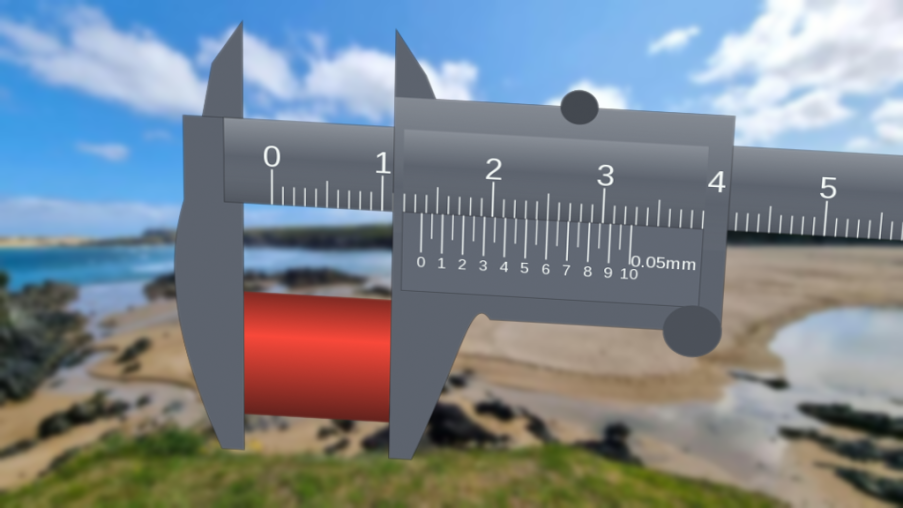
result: 13.6 mm
